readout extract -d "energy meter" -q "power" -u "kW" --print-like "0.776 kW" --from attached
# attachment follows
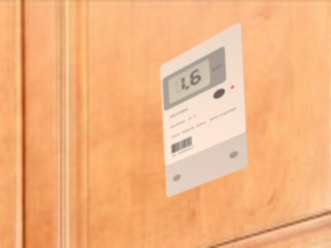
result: 1.6 kW
